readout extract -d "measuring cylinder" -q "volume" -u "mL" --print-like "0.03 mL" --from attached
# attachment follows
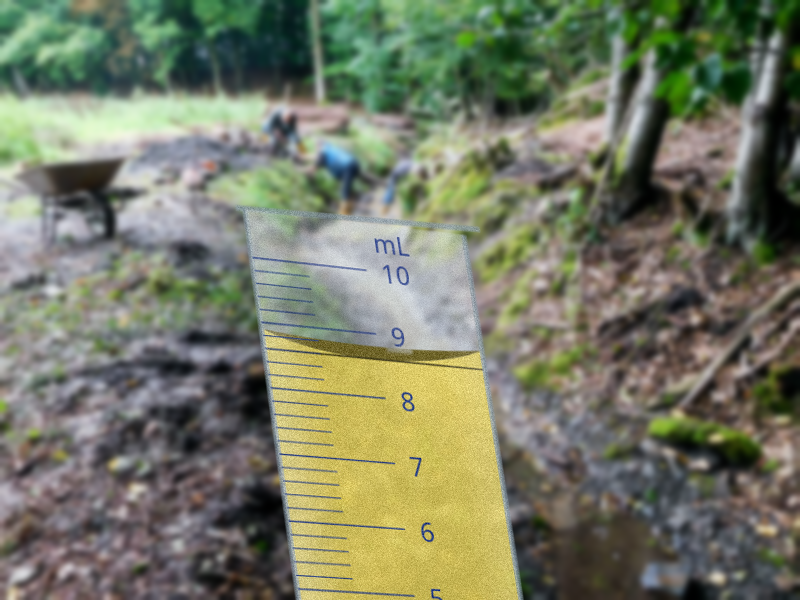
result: 8.6 mL
